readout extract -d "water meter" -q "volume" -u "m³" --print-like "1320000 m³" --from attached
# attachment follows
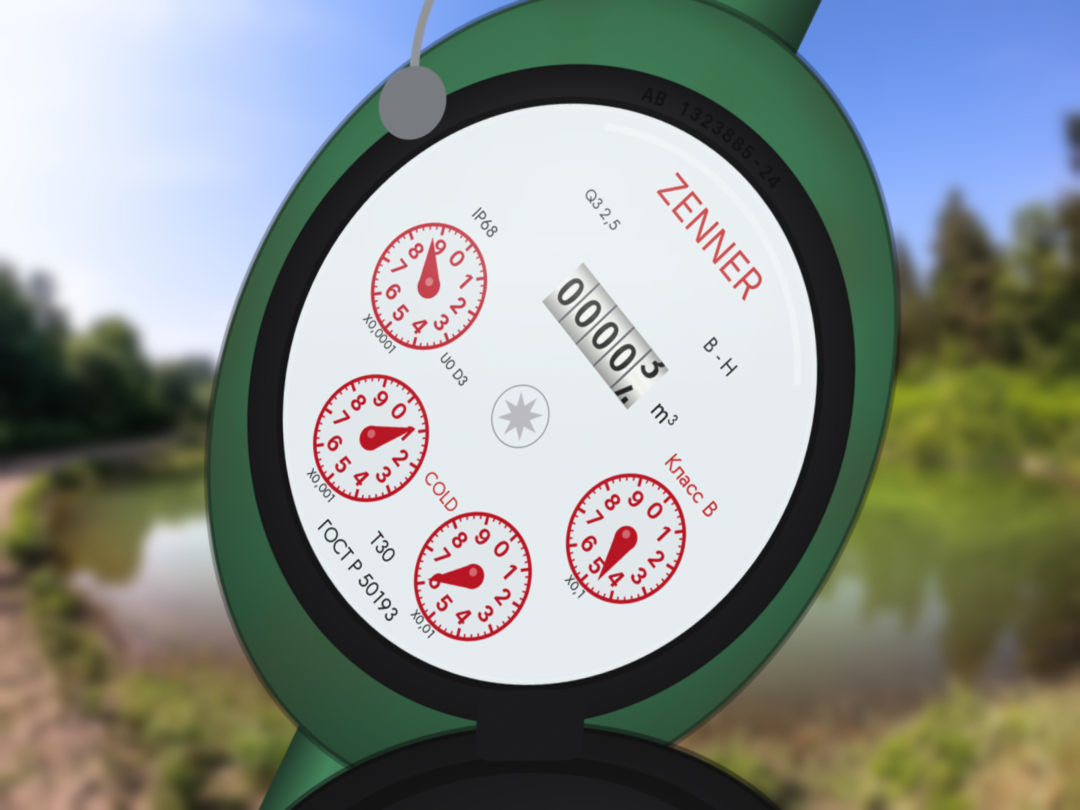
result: 3.4608 m³
